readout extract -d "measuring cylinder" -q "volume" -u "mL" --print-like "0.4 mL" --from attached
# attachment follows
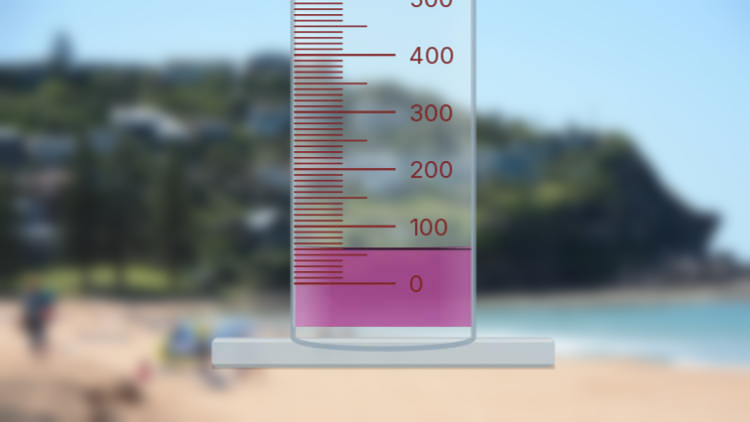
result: 60 mL
